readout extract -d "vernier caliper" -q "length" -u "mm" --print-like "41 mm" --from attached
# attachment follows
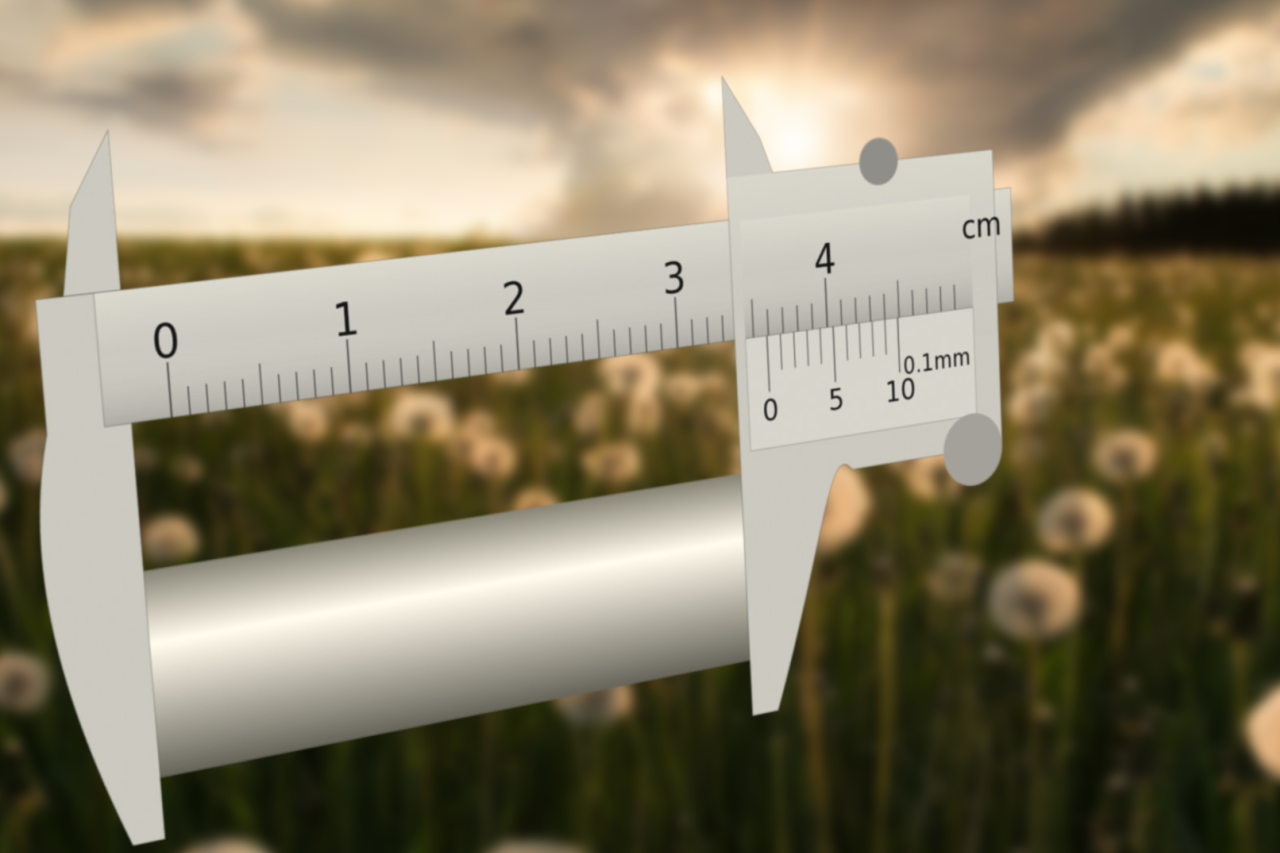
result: 35.9 mm
